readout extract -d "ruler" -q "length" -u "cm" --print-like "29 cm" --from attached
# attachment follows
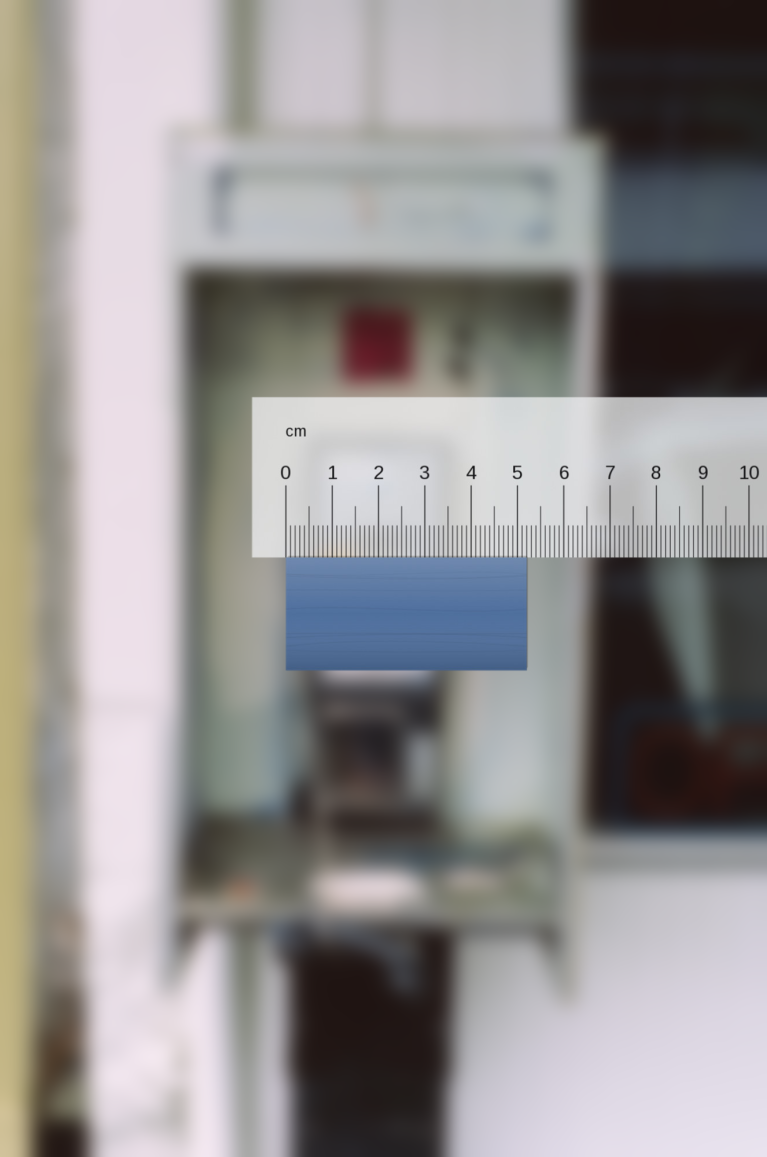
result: 5.2 cm
